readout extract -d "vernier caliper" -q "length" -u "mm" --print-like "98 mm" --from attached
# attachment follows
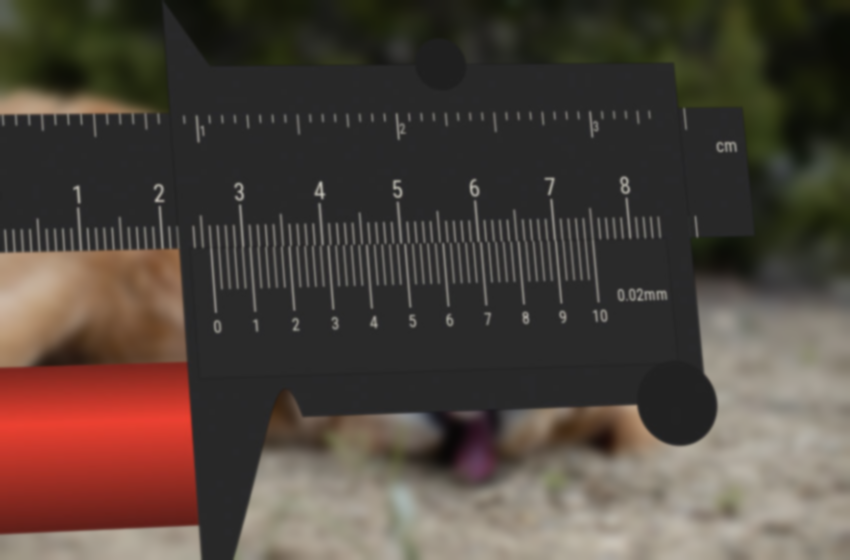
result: 26.0 mm
